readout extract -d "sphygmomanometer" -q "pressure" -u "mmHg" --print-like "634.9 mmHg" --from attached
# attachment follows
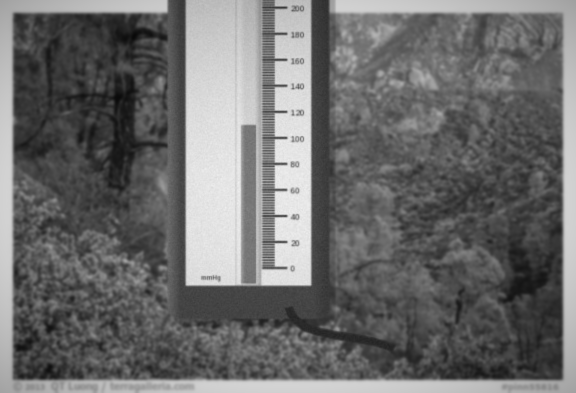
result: 110 mmHg
